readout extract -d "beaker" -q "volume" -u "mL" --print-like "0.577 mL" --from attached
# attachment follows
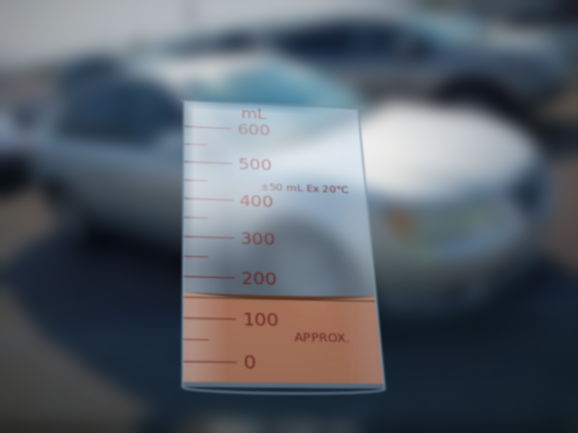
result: 150 mL
